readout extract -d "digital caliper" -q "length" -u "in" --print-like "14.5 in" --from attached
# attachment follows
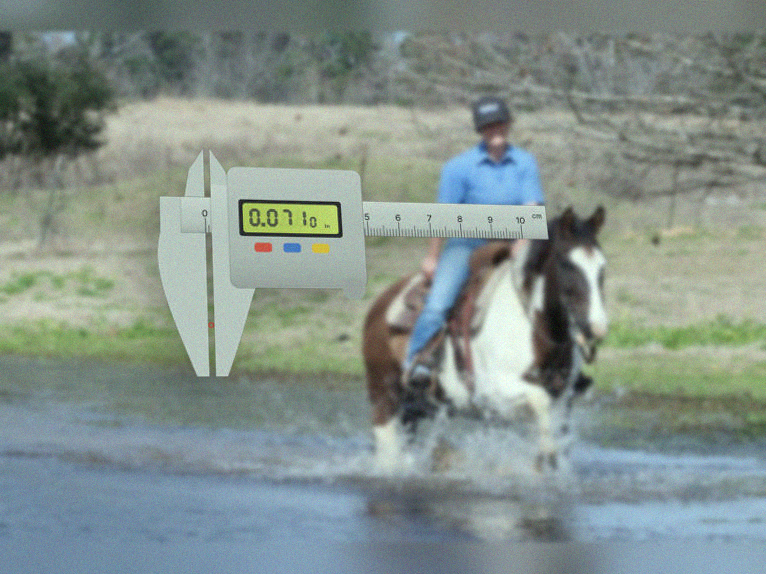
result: 0.0710 in
